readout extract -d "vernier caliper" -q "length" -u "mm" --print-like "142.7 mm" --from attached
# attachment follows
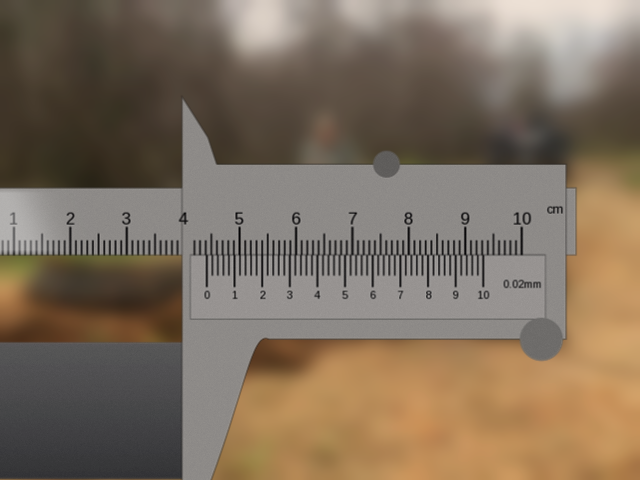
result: 44.2 mm
